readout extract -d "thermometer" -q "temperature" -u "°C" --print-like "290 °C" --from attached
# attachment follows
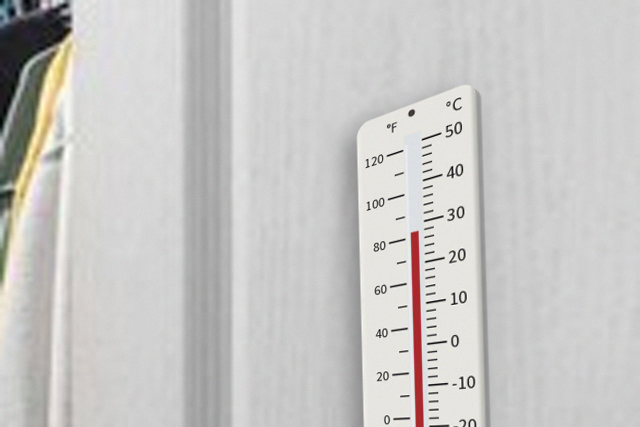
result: 28 °C
